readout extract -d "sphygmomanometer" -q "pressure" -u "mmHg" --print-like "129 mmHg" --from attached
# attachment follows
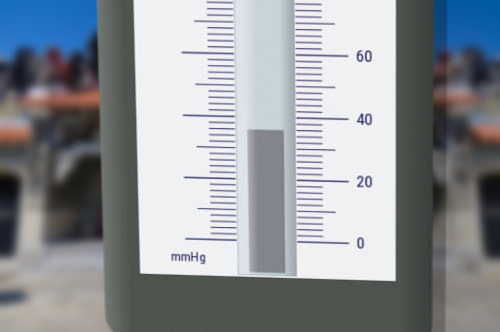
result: 36 mmHg
